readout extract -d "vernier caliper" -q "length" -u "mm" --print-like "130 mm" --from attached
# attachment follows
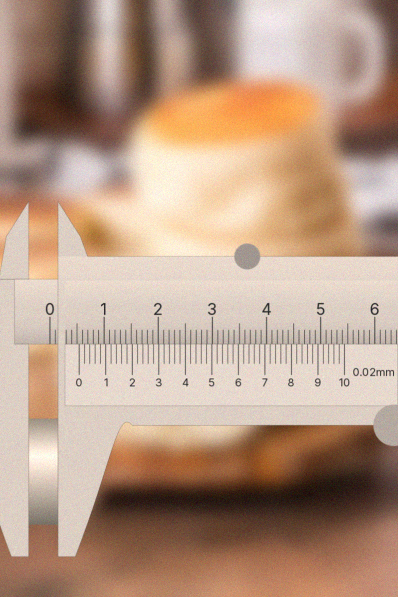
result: 5.4 mm
